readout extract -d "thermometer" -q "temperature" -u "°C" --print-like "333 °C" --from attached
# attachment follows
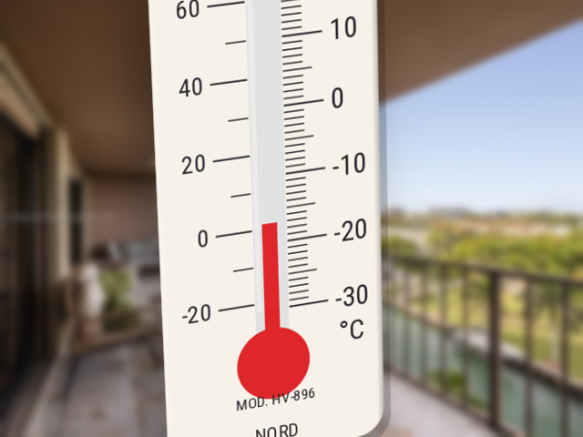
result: -17 °C
